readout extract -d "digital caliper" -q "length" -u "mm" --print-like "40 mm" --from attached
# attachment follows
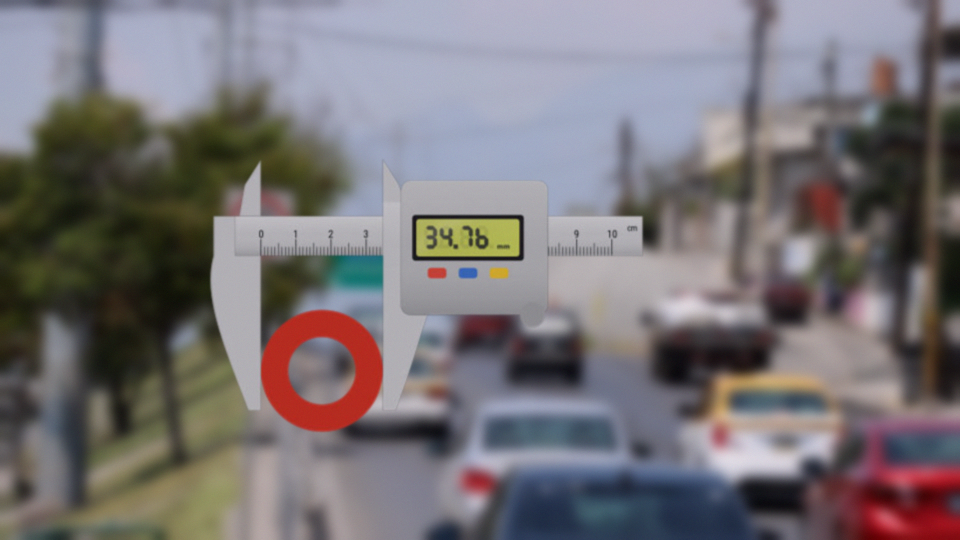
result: 34.76 mm
